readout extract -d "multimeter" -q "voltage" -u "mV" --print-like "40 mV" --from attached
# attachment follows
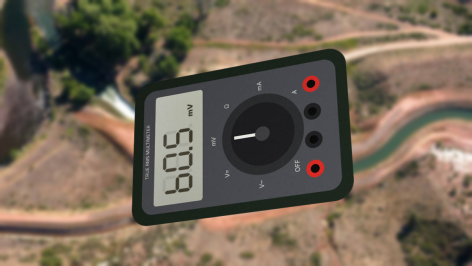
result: 60.5 mV
